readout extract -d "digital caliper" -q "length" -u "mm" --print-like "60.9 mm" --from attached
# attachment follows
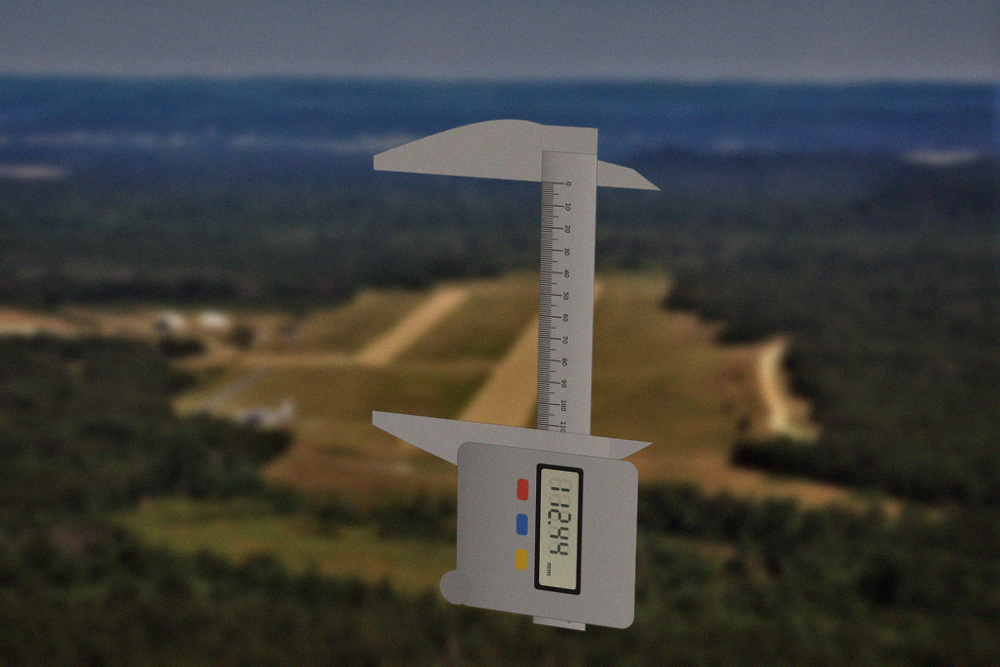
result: 112.44 mm
